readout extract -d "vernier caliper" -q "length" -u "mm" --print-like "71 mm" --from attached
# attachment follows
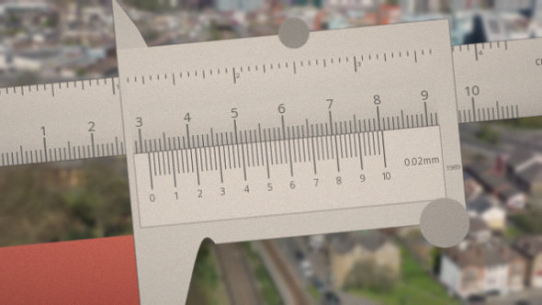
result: 31.5 mm
